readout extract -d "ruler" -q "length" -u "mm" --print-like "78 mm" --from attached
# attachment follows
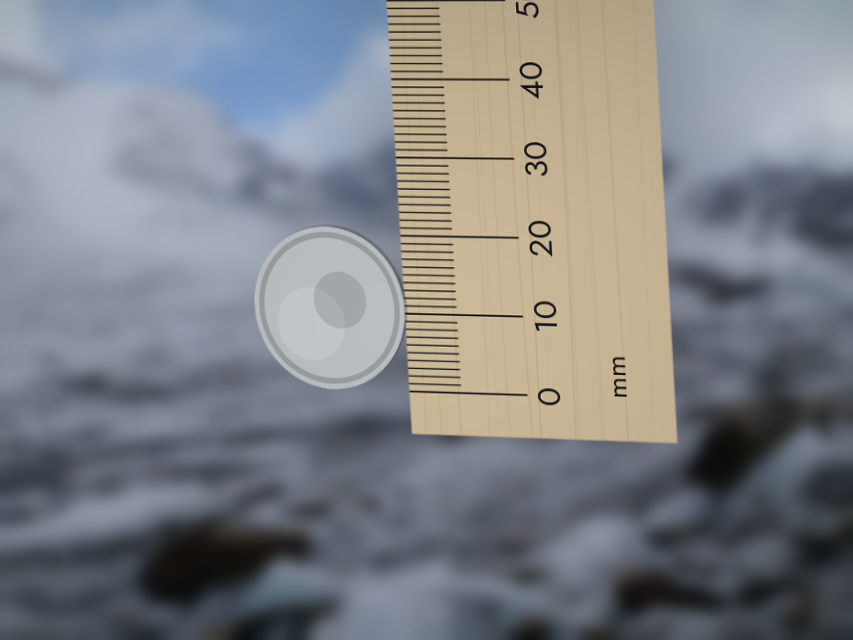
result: 21 mm
